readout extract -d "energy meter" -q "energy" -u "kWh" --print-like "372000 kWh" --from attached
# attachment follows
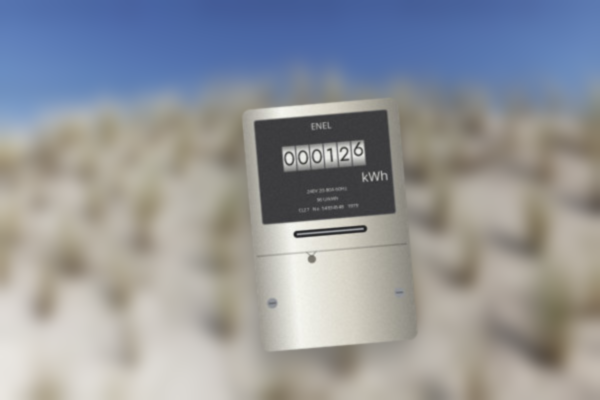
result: 126 kWh
